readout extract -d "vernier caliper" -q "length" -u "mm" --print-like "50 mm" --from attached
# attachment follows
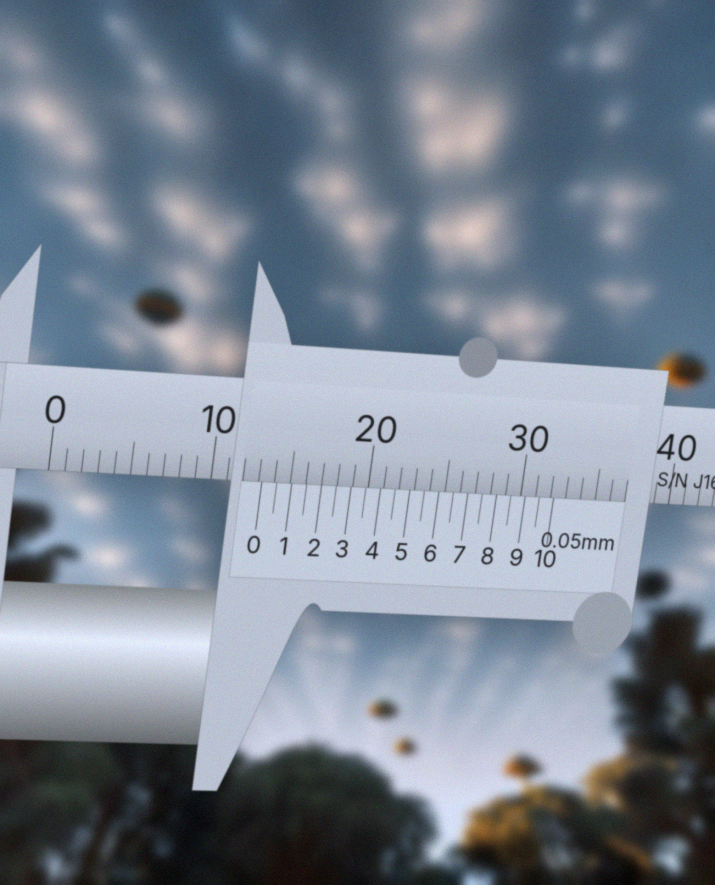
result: 13.2 mm
